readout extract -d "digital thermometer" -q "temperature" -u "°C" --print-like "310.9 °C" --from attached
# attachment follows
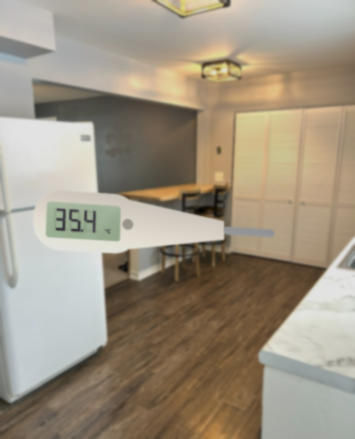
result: 35.4 °C
